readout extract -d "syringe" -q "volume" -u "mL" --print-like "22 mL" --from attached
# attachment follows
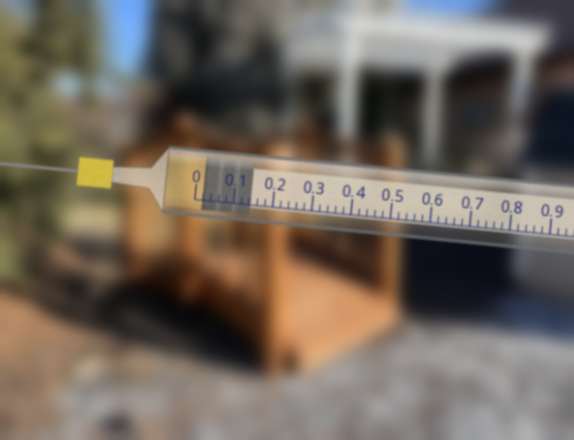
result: 0.02 mL
